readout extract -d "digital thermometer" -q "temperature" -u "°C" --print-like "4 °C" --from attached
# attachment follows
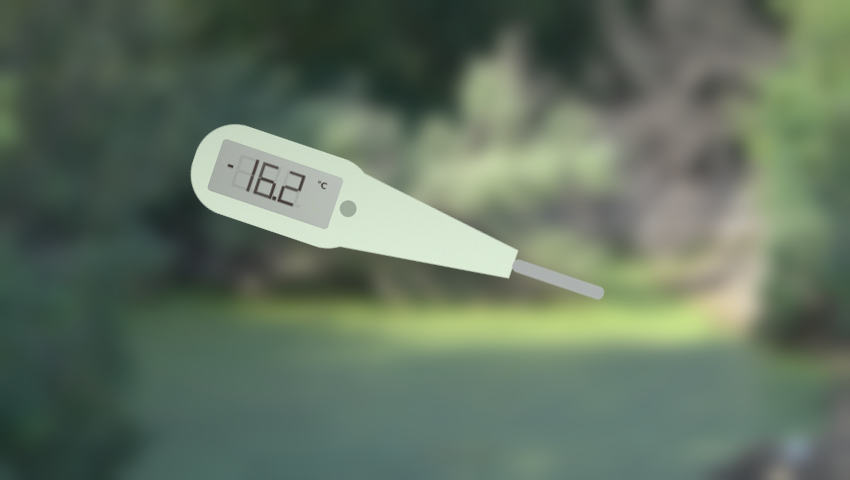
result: -16.2 °C
